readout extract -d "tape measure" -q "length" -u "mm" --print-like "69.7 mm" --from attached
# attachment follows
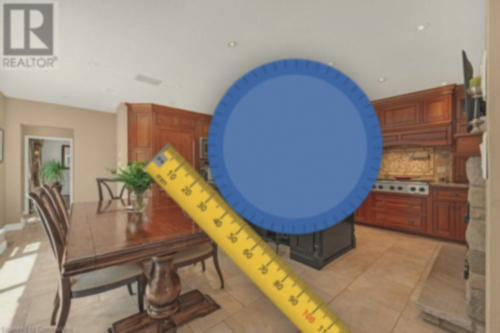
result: 80 mm
